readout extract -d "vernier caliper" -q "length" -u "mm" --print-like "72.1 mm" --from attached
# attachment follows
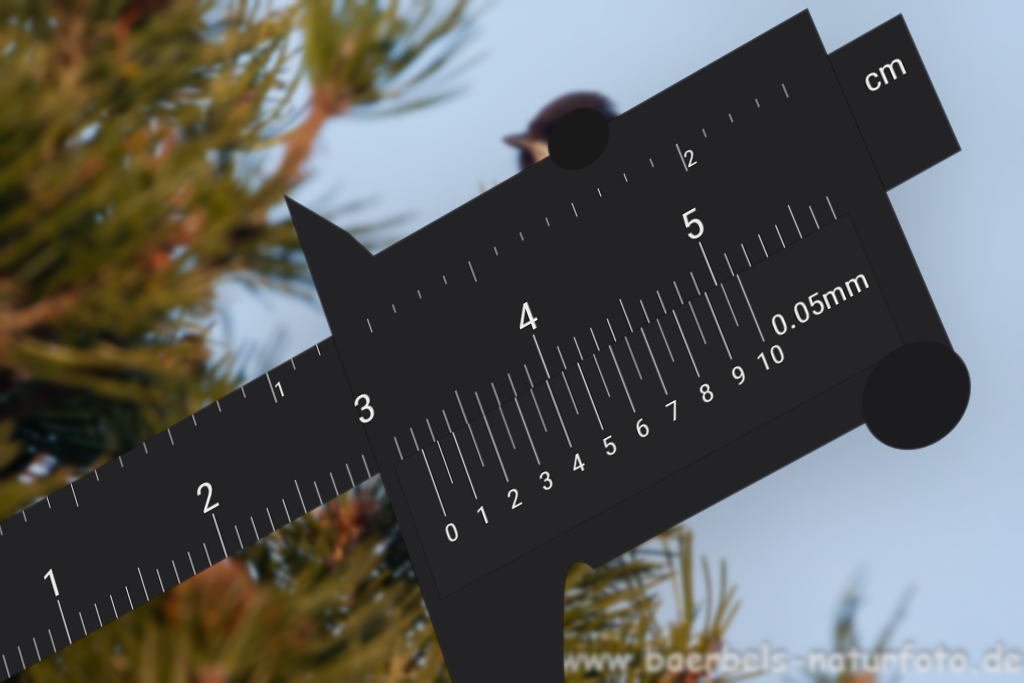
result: 32.2 mm
